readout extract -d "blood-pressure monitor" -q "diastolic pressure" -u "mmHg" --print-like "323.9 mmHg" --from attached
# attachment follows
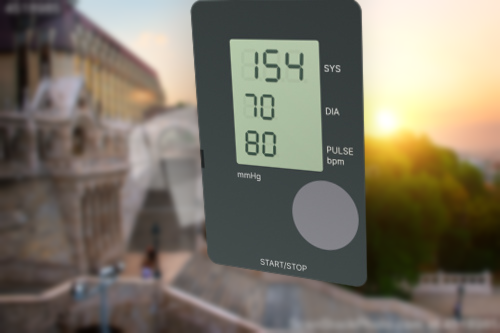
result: 70 mmHg
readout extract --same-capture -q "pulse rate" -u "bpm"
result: 80 bpm
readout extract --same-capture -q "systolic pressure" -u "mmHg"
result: 154 mmHg
